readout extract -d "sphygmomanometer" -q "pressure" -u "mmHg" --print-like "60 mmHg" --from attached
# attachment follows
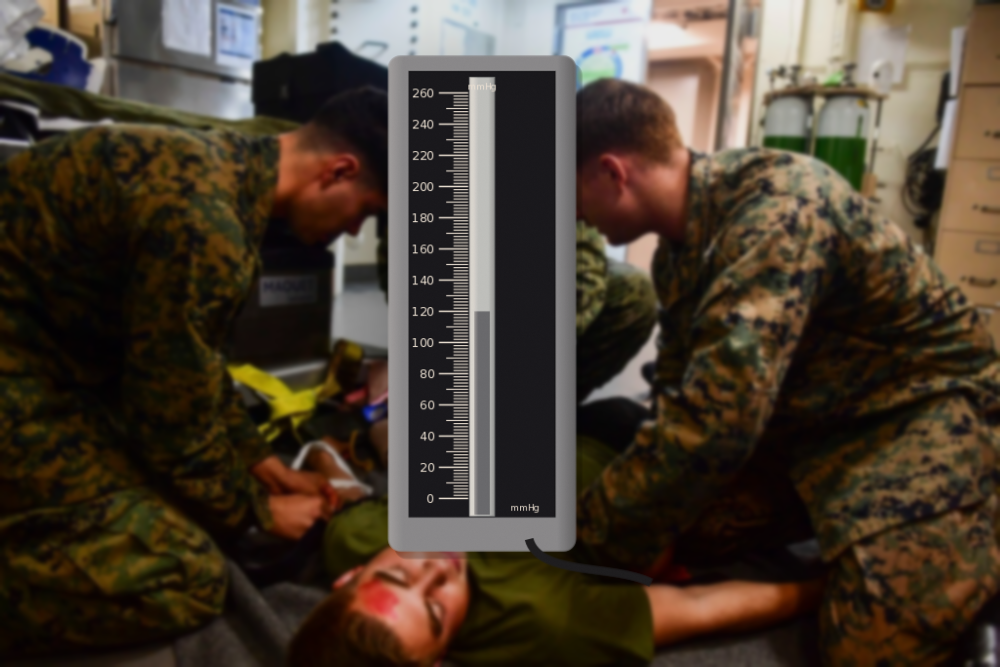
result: 120 mmHg
